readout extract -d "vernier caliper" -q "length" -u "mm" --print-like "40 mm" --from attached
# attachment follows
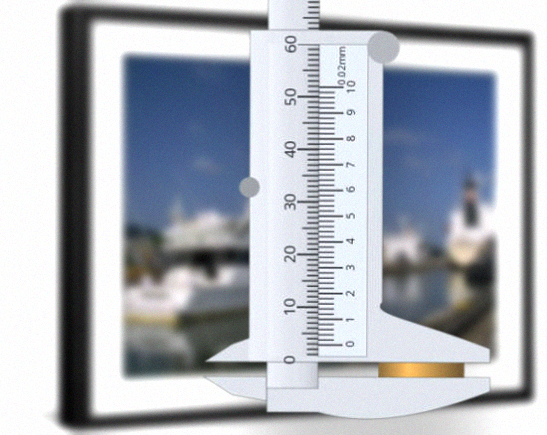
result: 2.8 mm
